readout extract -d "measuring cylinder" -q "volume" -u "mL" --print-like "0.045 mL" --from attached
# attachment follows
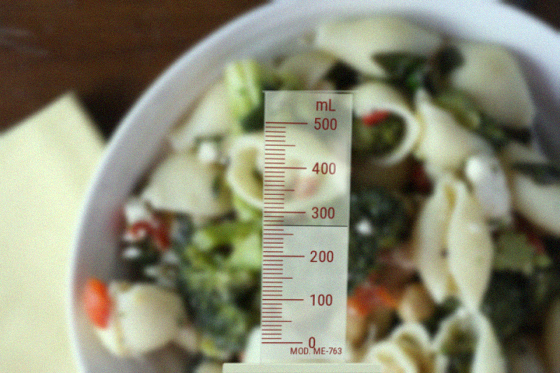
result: 270 mL
